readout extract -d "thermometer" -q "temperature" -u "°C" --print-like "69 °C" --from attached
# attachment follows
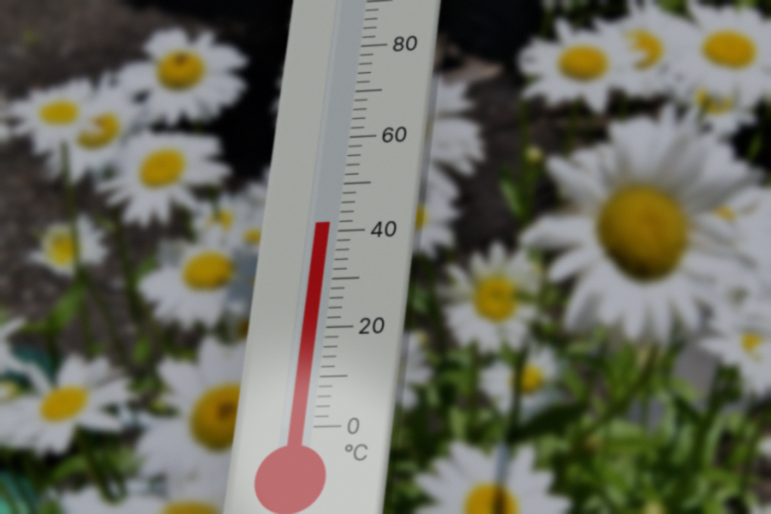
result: 42 °C
